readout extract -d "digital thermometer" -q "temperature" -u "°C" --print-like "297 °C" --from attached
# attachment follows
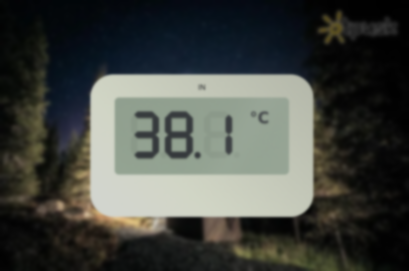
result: 38.1 °C
